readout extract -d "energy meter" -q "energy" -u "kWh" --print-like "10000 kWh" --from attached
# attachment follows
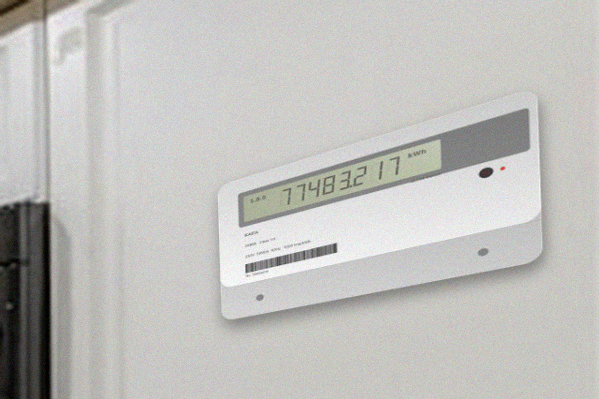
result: 77483.217 kWh
